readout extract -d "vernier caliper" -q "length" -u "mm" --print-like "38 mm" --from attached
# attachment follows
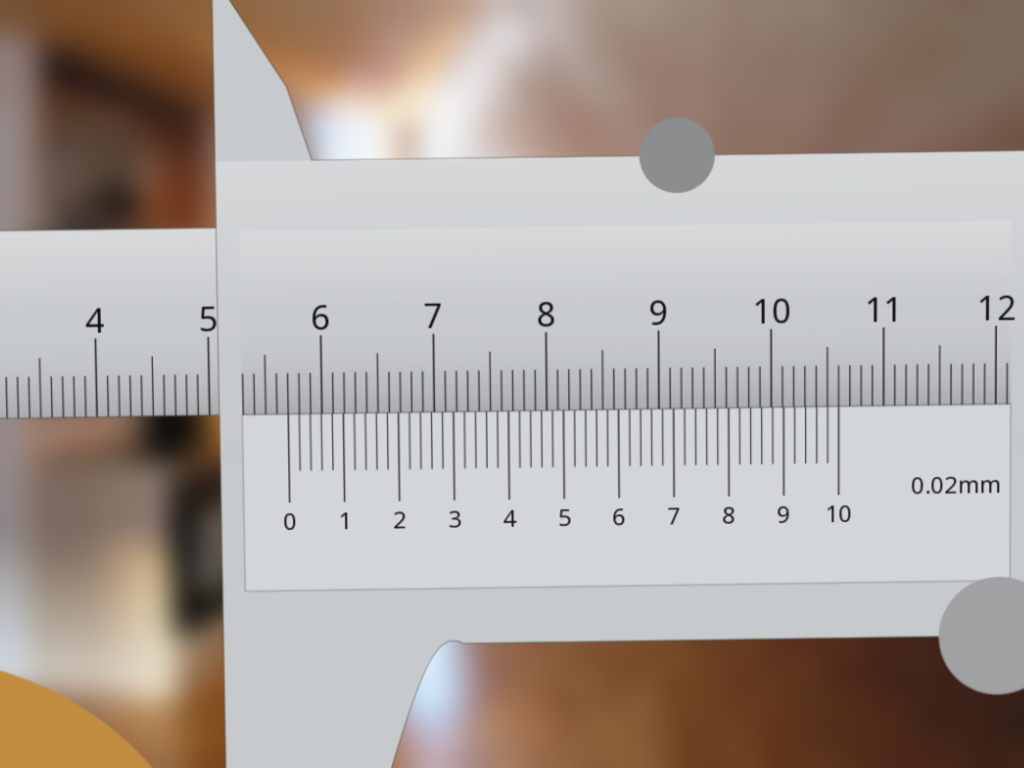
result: 57.0 mm
